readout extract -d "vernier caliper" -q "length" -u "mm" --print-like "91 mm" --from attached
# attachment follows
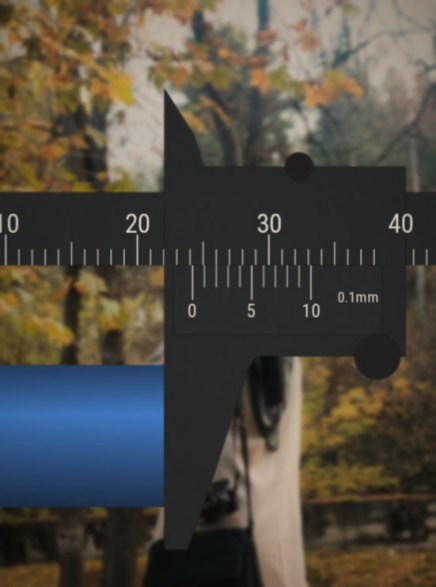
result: 24.2 mm
